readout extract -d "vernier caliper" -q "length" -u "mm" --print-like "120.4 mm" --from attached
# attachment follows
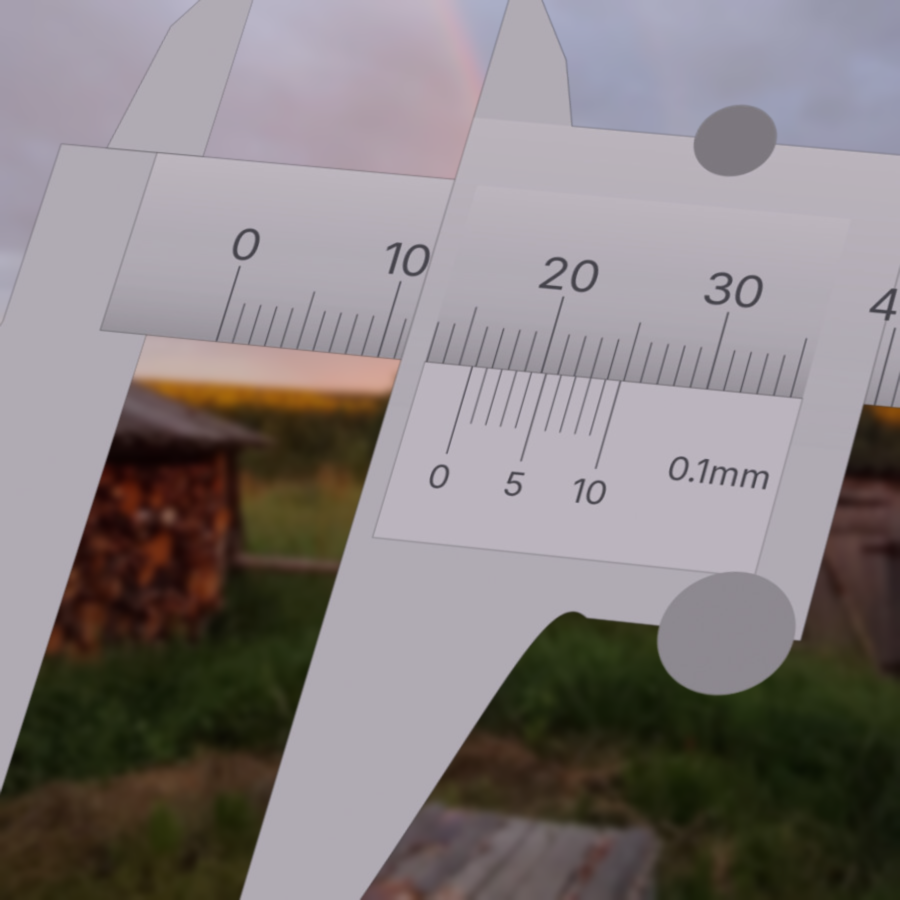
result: 15.8 mm
